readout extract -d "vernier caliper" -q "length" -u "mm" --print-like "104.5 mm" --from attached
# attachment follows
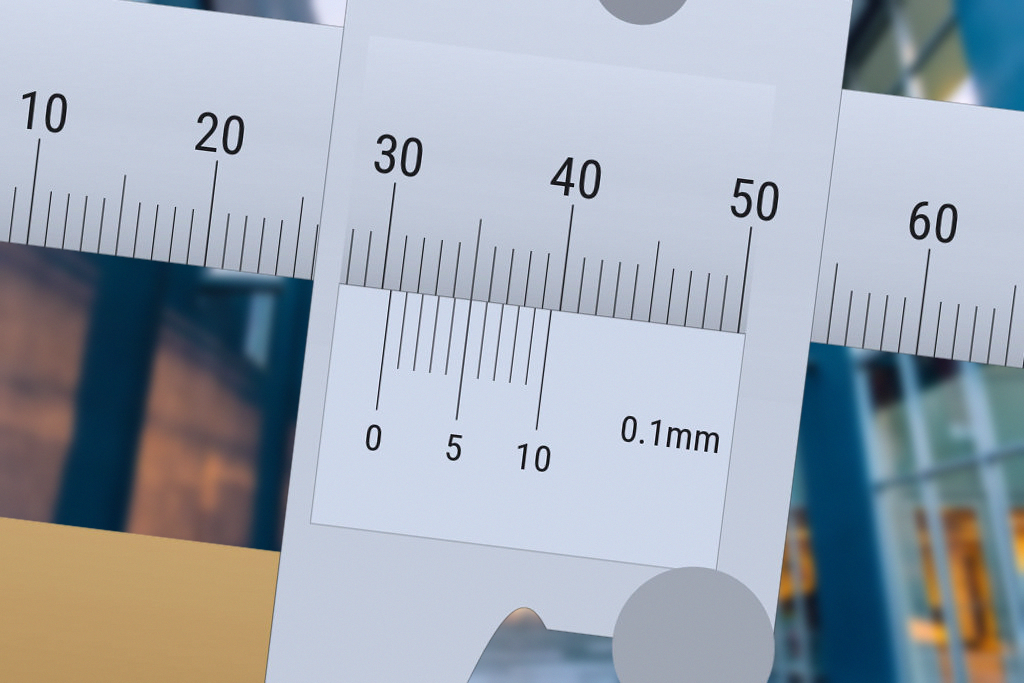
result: 30.5 mm
